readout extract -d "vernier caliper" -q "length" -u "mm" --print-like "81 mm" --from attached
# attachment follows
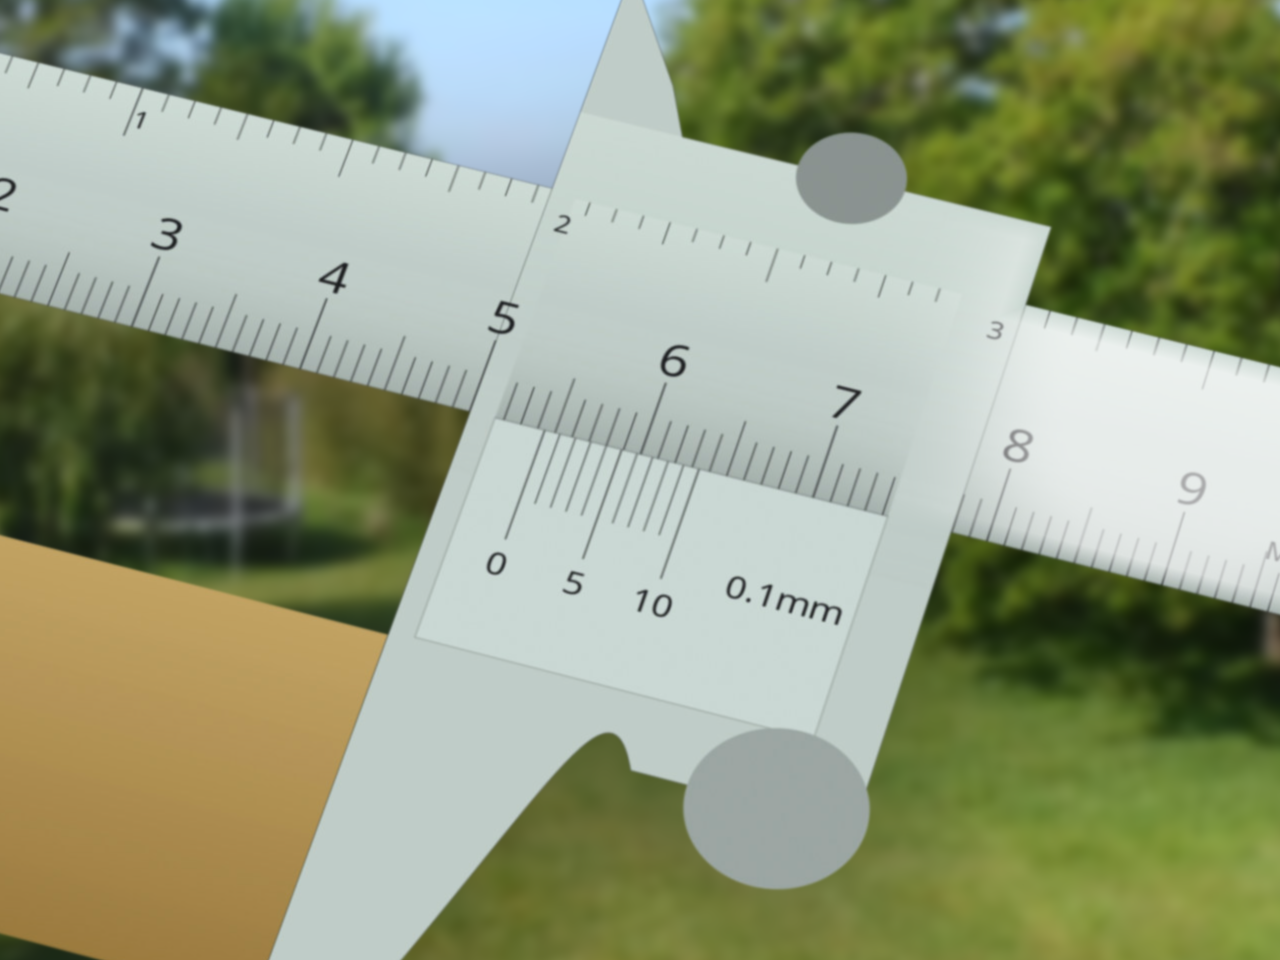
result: 54.4 mm
